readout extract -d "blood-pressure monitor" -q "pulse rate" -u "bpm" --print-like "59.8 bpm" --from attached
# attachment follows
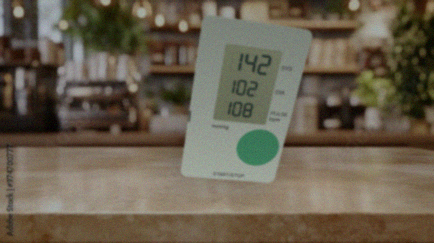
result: 108 bpm
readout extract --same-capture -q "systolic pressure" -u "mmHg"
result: 142 mmHg
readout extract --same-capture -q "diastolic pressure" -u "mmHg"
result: 102 mmHg
